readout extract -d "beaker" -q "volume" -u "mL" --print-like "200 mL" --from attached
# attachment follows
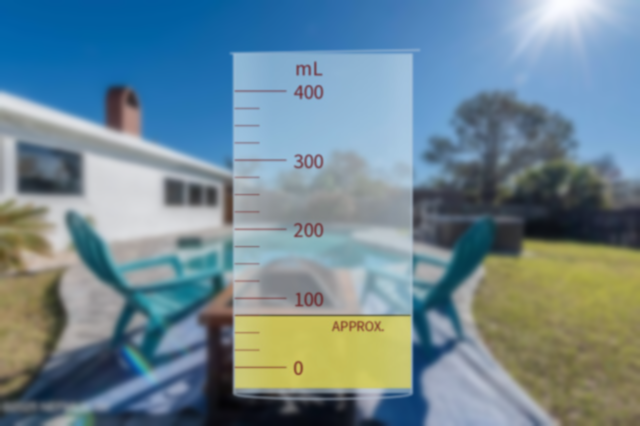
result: 75 mL
